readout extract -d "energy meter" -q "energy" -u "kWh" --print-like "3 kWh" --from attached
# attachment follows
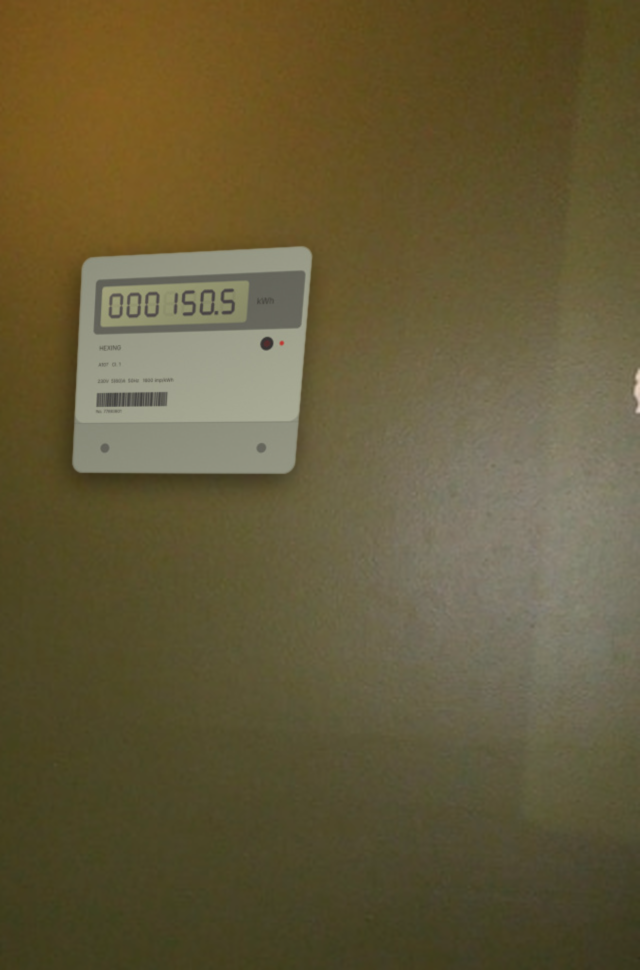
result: 150.5 kWh
